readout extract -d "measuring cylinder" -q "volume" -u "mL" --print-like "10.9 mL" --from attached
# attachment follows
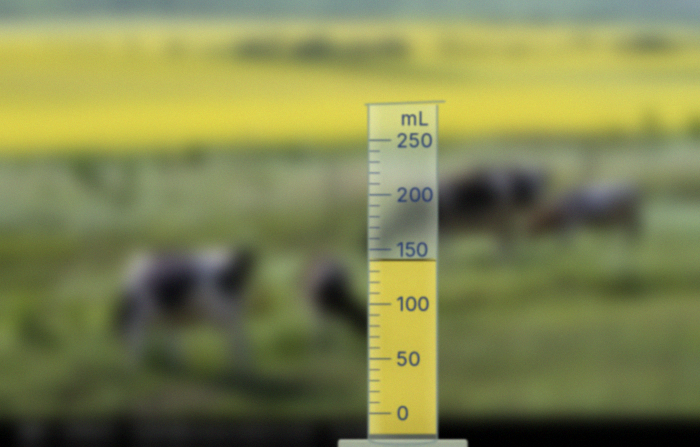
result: 140 mL
